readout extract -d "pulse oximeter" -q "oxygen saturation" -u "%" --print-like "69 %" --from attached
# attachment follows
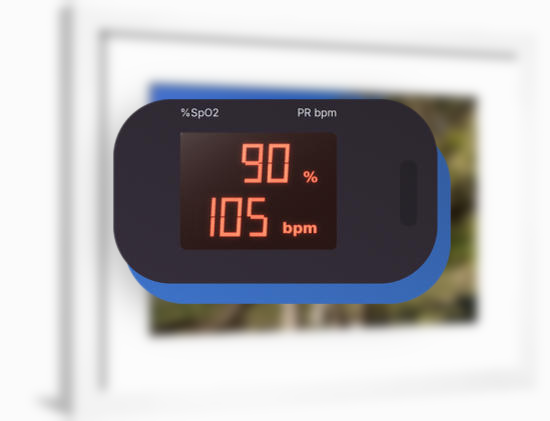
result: 90 %
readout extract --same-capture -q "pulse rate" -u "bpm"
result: 105 bpm
